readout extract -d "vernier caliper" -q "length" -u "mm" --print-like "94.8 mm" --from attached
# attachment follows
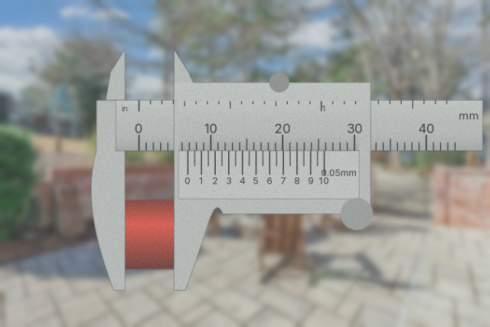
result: 6.8 mm
